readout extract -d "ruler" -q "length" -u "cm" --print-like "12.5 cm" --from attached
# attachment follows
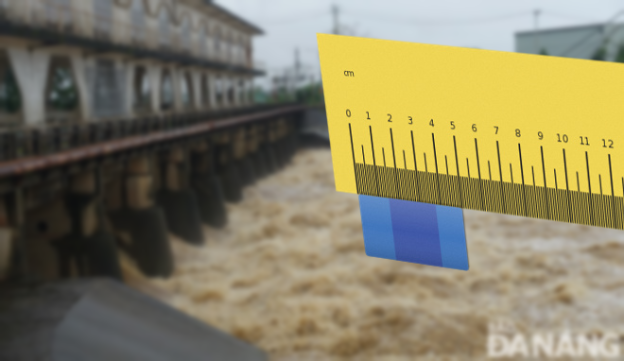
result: 5 cm
